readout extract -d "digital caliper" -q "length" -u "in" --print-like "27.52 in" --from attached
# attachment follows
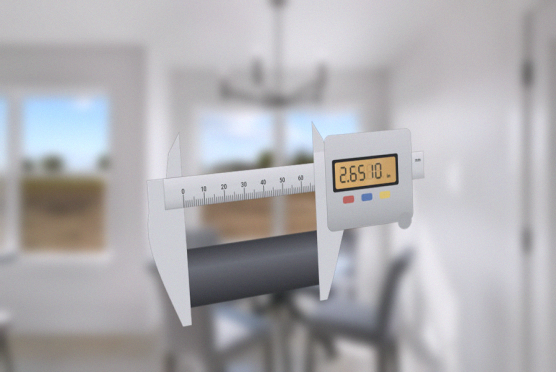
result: 2.6510 in
